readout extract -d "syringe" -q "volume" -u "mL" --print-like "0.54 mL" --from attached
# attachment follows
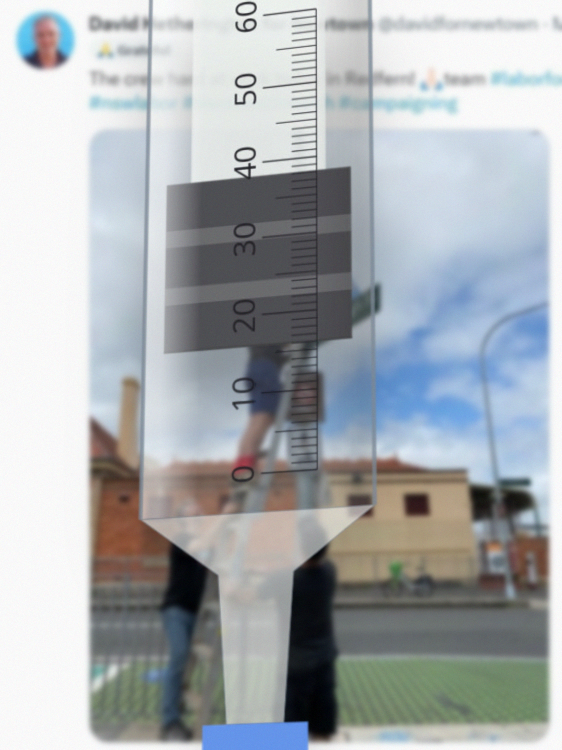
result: 16 mL
